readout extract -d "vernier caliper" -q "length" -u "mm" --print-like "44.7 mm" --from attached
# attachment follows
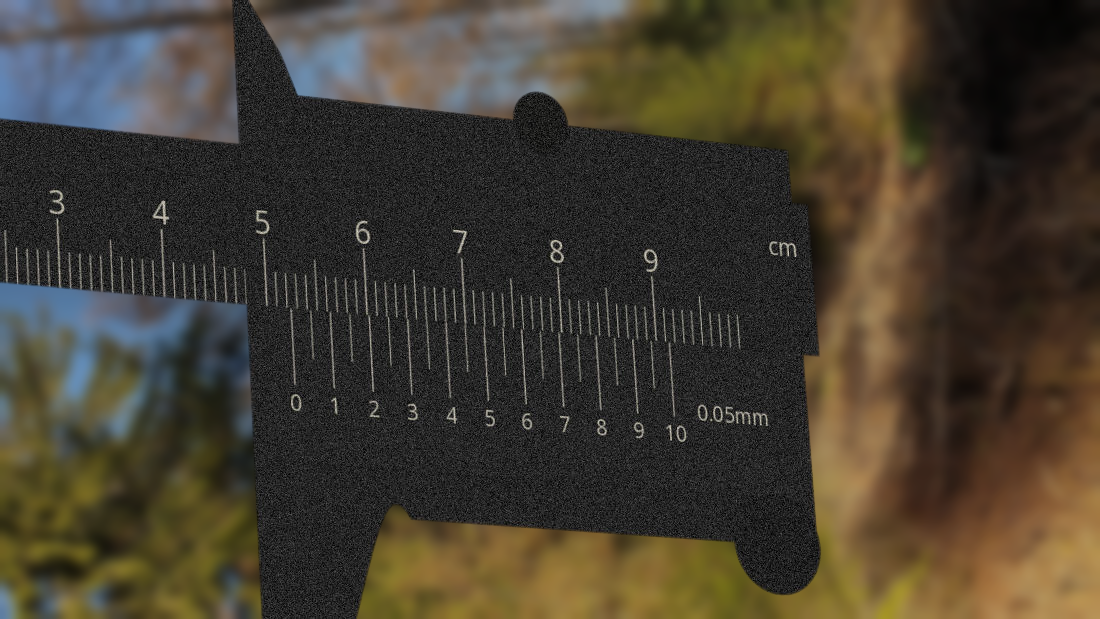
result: 52.4 mm
